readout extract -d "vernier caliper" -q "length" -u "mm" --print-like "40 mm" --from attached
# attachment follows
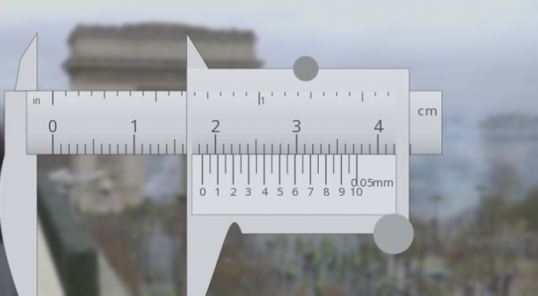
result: 18.4 mm
